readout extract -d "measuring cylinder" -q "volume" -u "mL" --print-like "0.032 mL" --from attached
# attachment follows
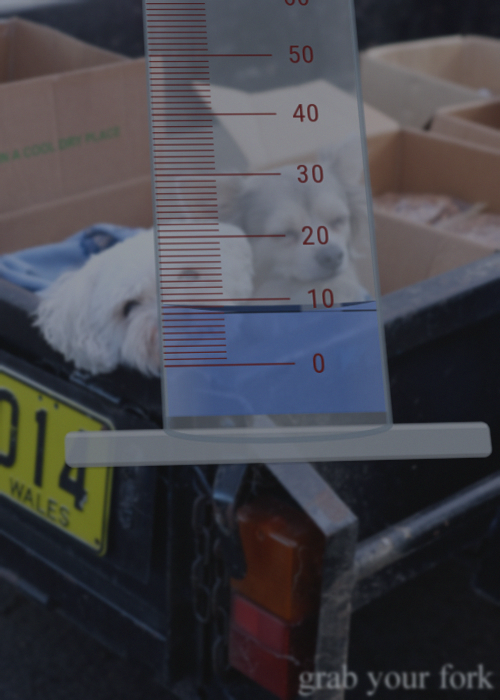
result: 8 mL
